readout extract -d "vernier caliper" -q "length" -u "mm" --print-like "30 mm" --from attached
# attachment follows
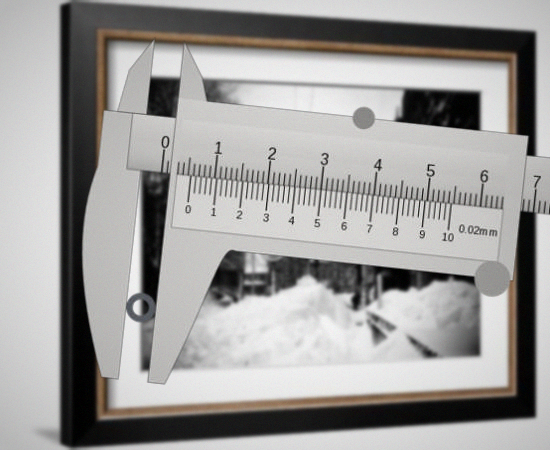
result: 5.5 mm
